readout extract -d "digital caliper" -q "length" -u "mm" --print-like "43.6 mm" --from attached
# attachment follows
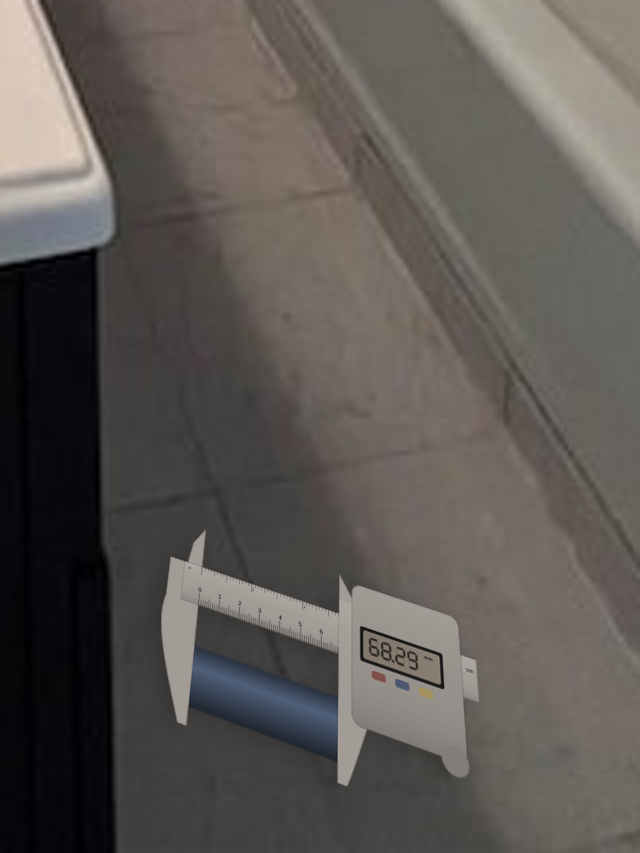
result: 68.29 mm
